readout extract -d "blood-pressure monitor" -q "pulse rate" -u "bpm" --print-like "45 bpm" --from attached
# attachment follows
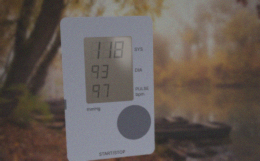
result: 97 bpm
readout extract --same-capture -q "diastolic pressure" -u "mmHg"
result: 93 mmHg
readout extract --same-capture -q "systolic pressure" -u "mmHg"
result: 118 mmHg
